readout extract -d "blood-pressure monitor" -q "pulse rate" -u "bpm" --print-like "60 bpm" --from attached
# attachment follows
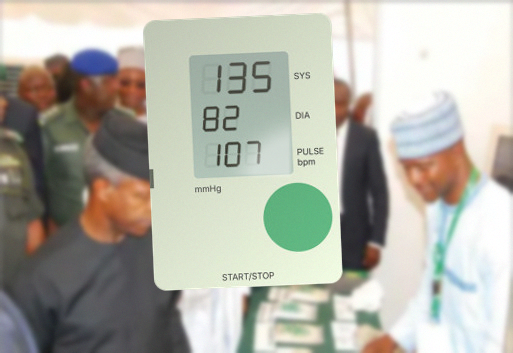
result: 107 bpm
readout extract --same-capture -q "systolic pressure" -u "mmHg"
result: 135 mmHg
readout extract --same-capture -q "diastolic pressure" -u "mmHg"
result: 82 mmHg
